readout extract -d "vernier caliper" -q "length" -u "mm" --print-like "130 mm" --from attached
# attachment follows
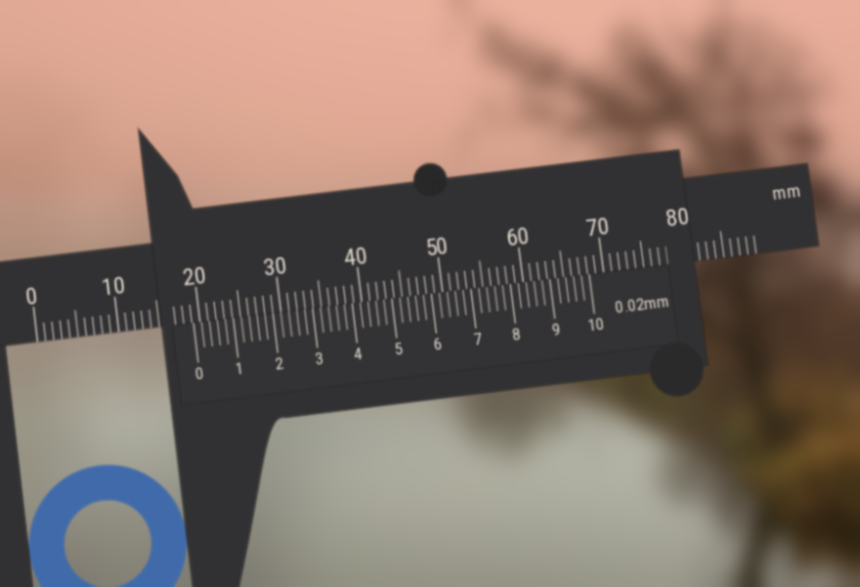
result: 19.2 mm
